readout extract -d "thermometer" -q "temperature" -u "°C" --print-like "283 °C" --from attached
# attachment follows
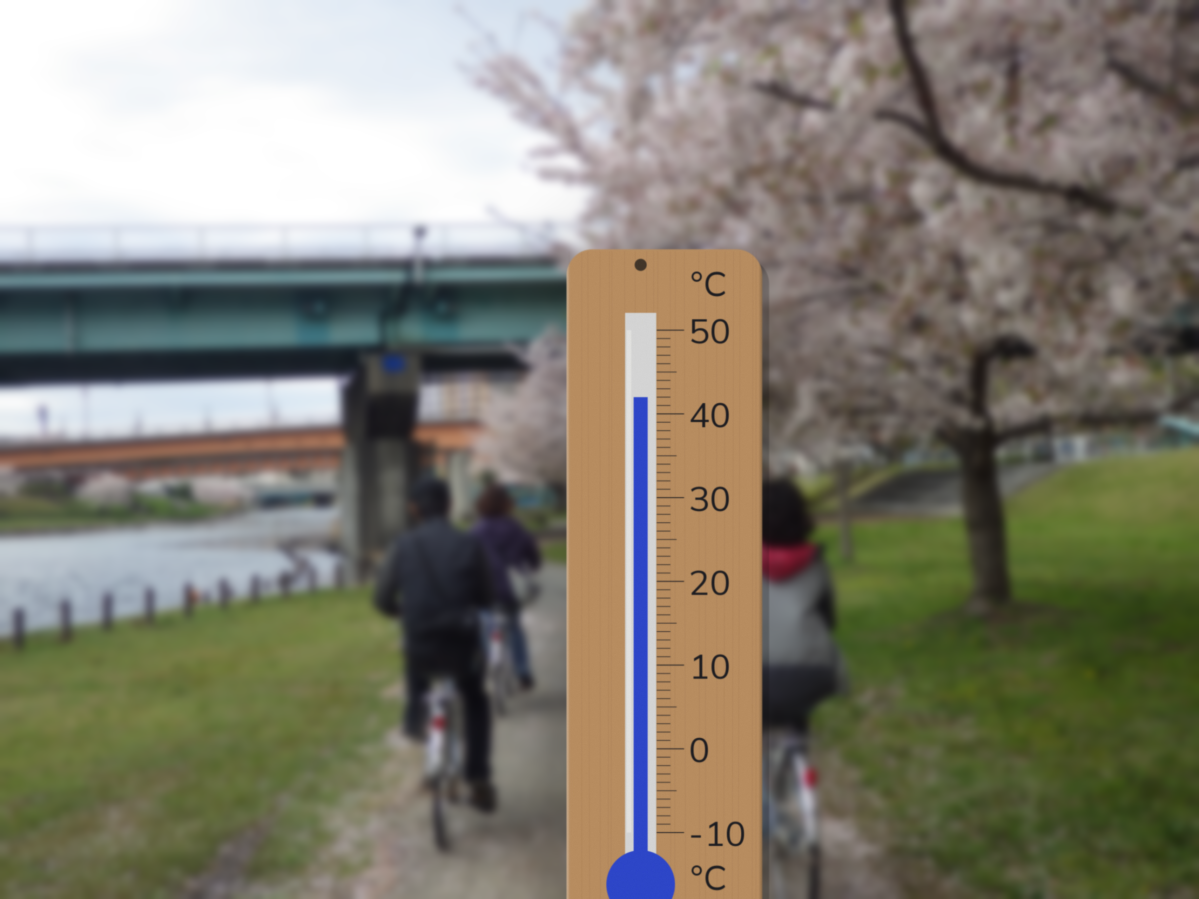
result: 42 °C
